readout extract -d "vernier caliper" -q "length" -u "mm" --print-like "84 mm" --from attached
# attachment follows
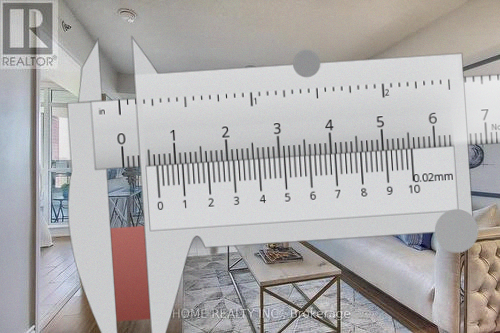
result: 6.5 mm
